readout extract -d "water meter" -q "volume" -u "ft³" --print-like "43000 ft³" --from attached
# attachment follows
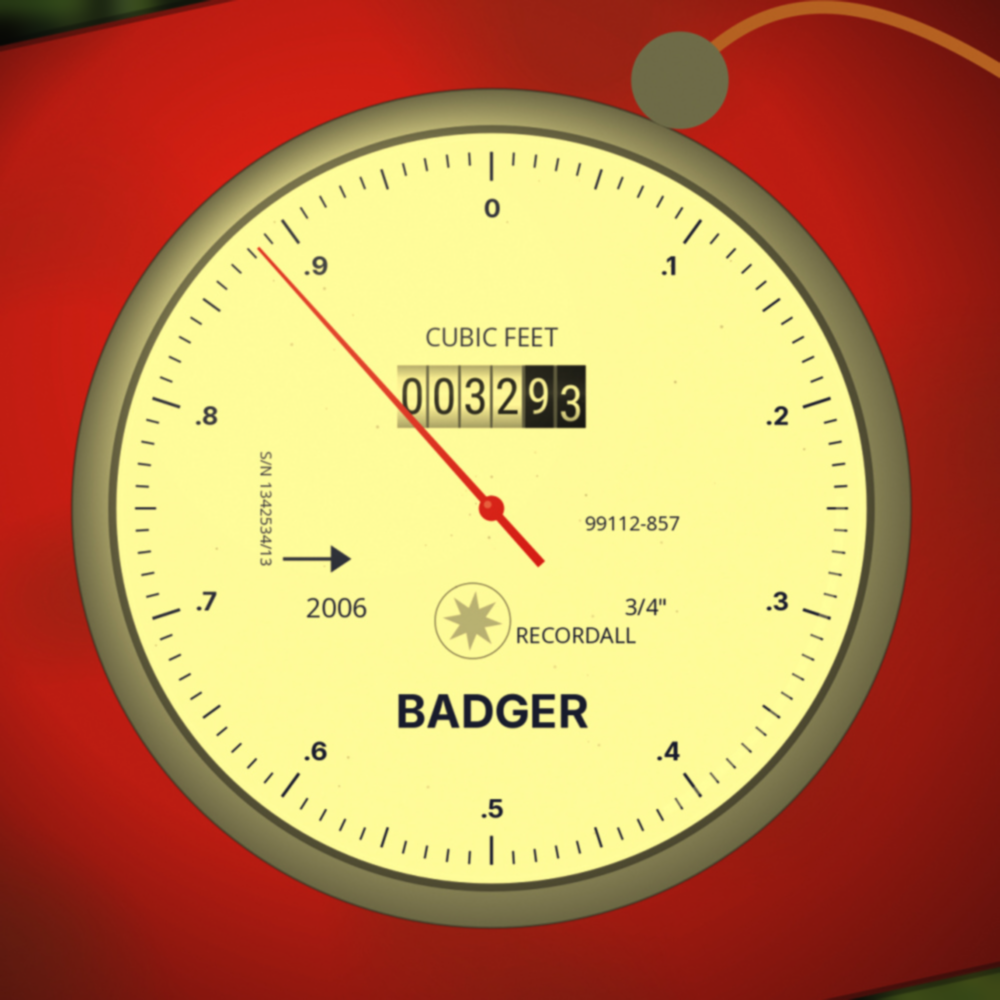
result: 3292.88 ft³
